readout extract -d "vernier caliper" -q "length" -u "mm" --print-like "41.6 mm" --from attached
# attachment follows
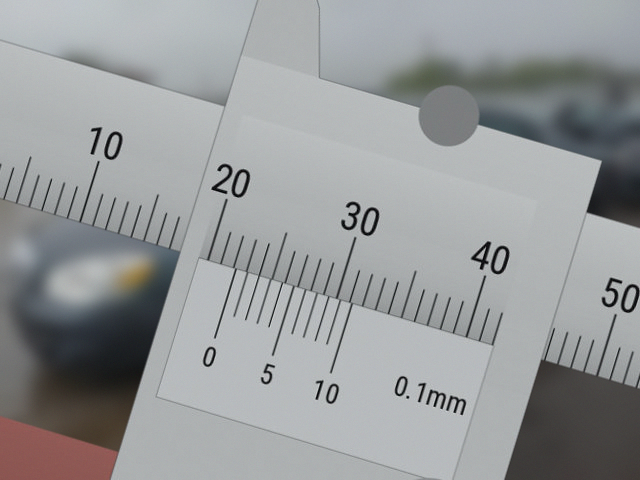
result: 22.2 mm
